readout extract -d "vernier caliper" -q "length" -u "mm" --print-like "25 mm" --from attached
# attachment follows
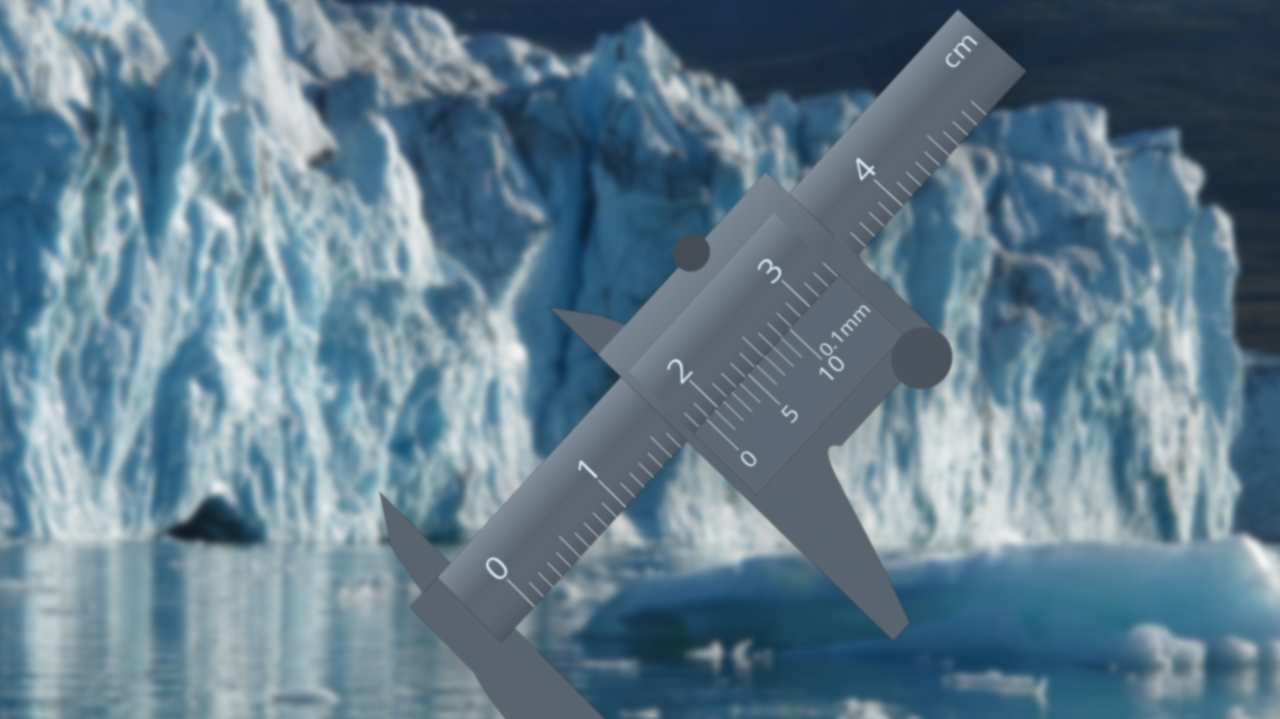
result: 18.8 mm
